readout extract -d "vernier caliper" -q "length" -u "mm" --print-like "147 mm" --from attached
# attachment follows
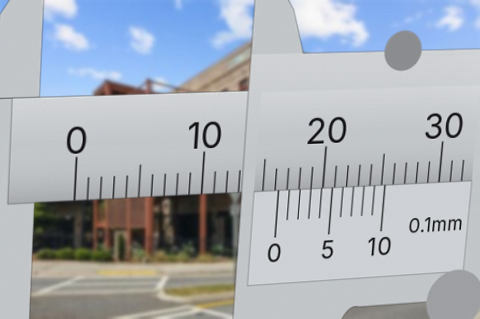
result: 16.3 mm
